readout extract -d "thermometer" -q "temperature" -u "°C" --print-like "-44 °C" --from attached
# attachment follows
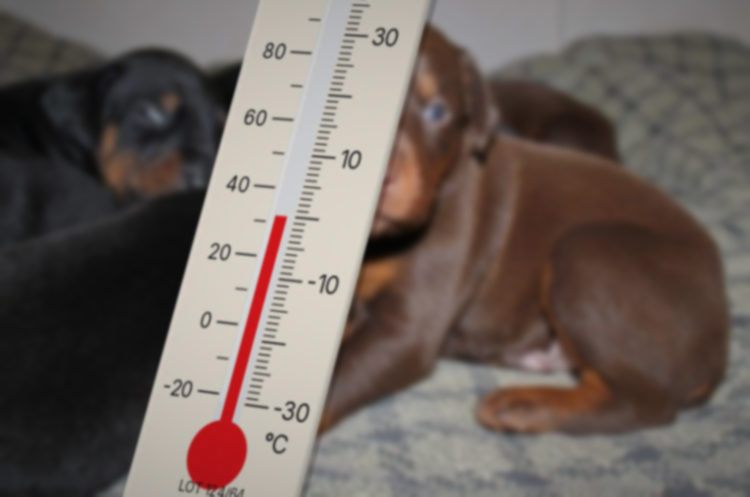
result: 0 °C
